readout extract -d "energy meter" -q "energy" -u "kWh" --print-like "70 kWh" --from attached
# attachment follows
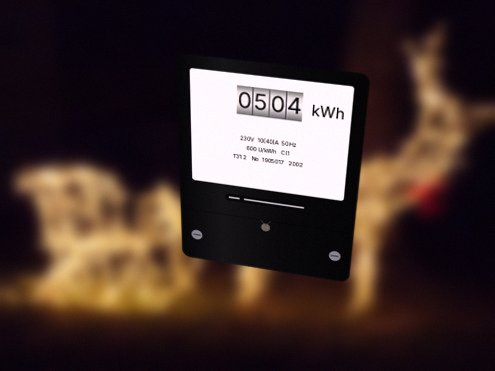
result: 504 kWh
